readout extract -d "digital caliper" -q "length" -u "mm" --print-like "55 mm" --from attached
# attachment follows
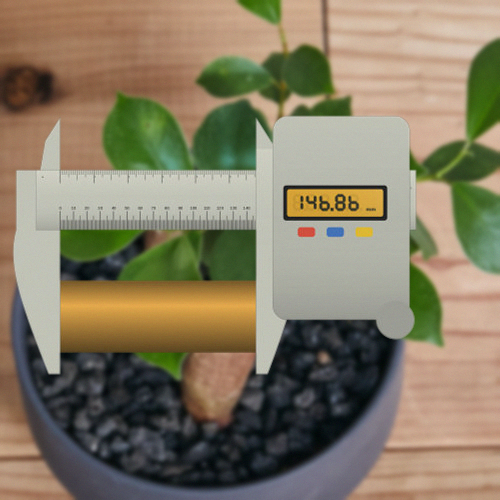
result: 146.86 mm
